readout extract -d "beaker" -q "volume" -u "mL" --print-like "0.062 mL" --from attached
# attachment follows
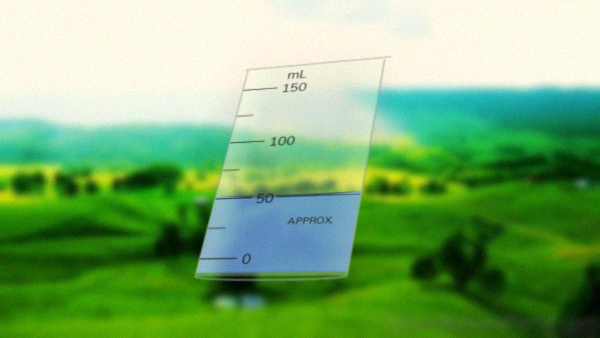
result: 50 mL
